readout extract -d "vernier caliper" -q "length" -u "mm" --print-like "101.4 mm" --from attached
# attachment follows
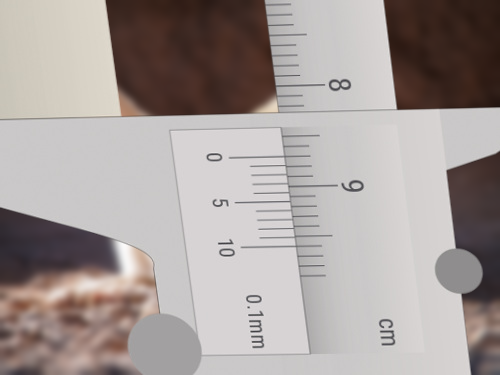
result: 87.0 mm
